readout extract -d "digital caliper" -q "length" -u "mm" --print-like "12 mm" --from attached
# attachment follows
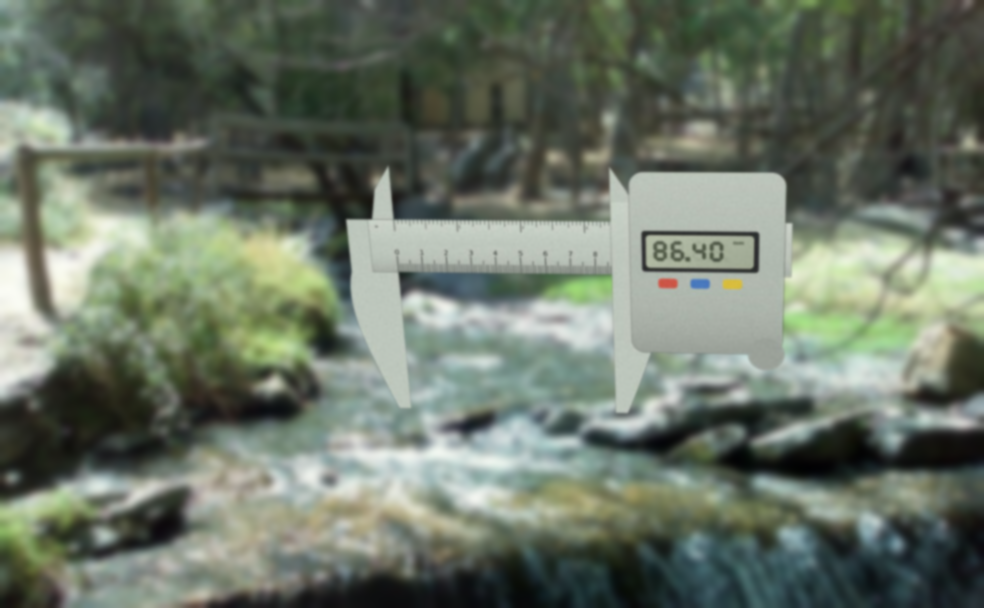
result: 86.40 mm
